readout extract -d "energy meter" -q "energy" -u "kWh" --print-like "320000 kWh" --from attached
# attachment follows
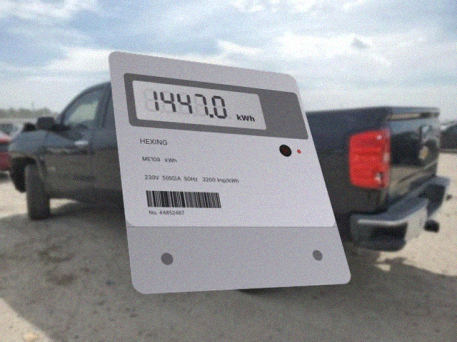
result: 1447.0 kWh
